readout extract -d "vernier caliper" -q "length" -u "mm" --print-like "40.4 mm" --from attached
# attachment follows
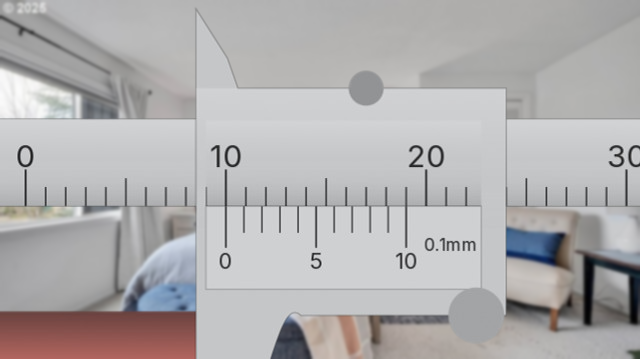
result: 10.0 mm
